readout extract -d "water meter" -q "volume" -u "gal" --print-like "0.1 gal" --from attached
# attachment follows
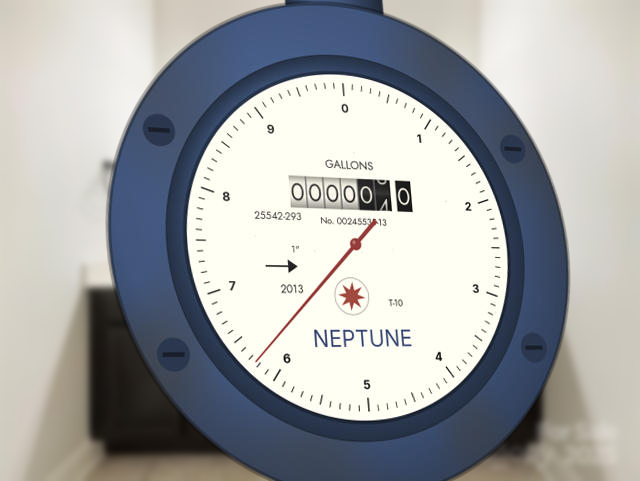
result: 36.2 gal
